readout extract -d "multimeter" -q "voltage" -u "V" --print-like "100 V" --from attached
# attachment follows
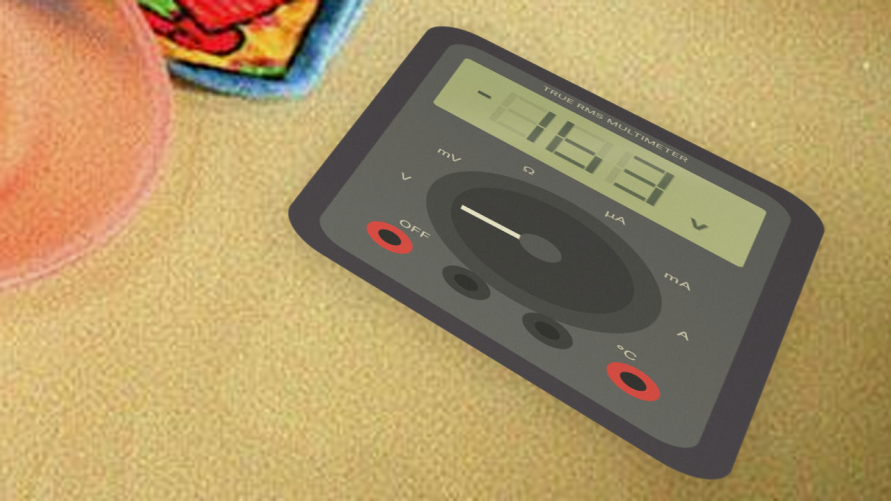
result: -163 V
